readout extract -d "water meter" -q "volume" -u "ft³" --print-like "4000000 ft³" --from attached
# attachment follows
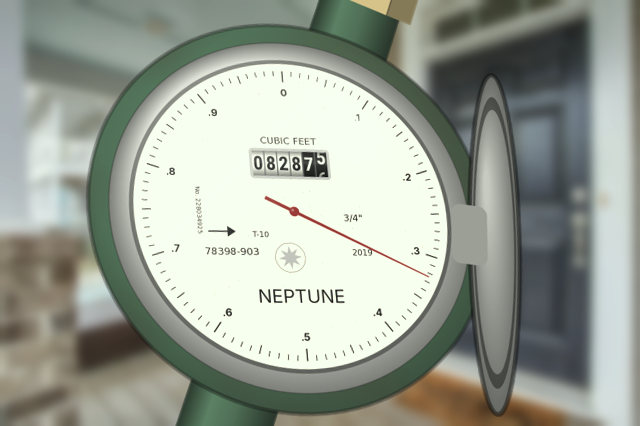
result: 82875.32 ft³
